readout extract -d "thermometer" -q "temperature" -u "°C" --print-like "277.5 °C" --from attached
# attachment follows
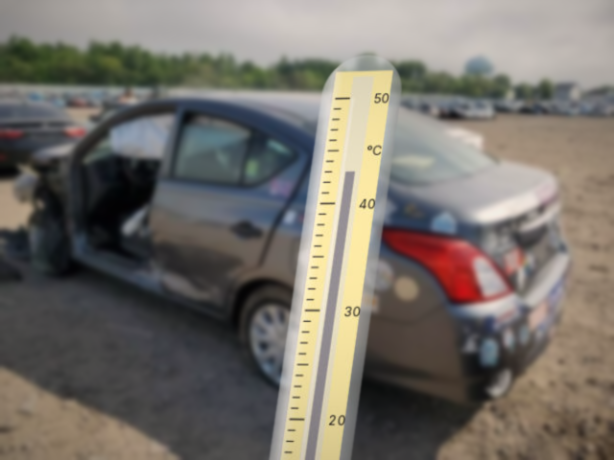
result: 43 °C
